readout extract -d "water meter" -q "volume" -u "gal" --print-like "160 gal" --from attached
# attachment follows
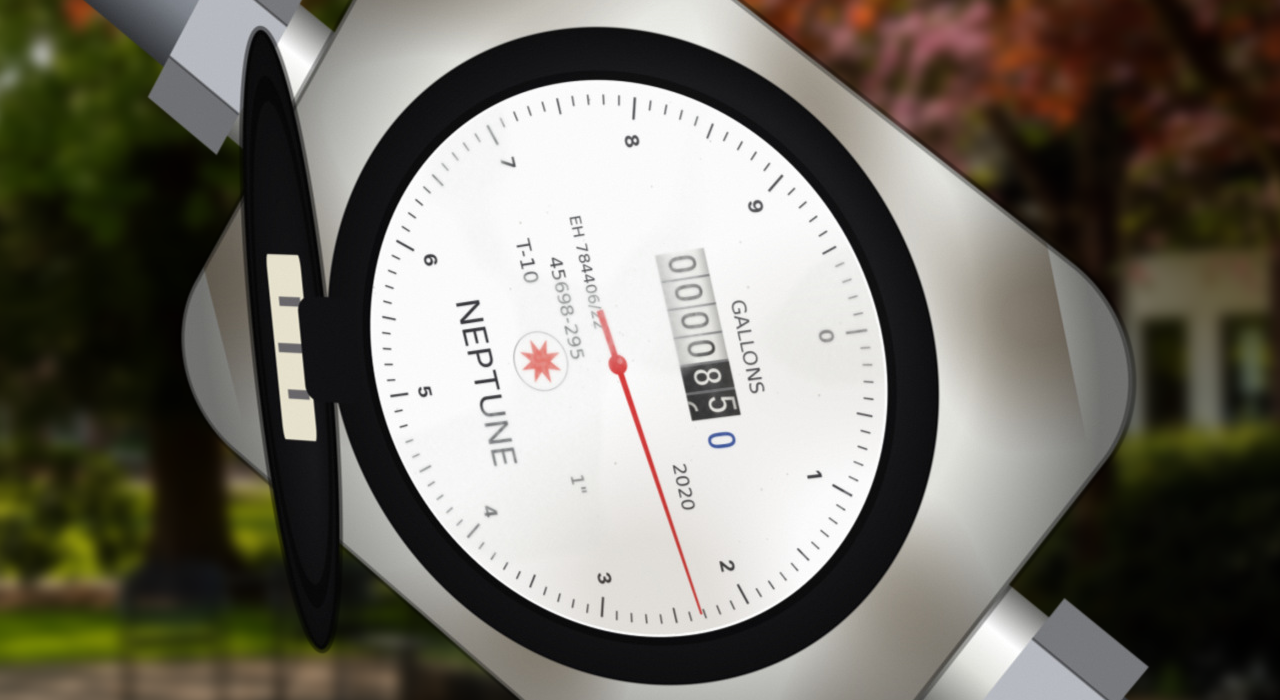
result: 852.3 gal
